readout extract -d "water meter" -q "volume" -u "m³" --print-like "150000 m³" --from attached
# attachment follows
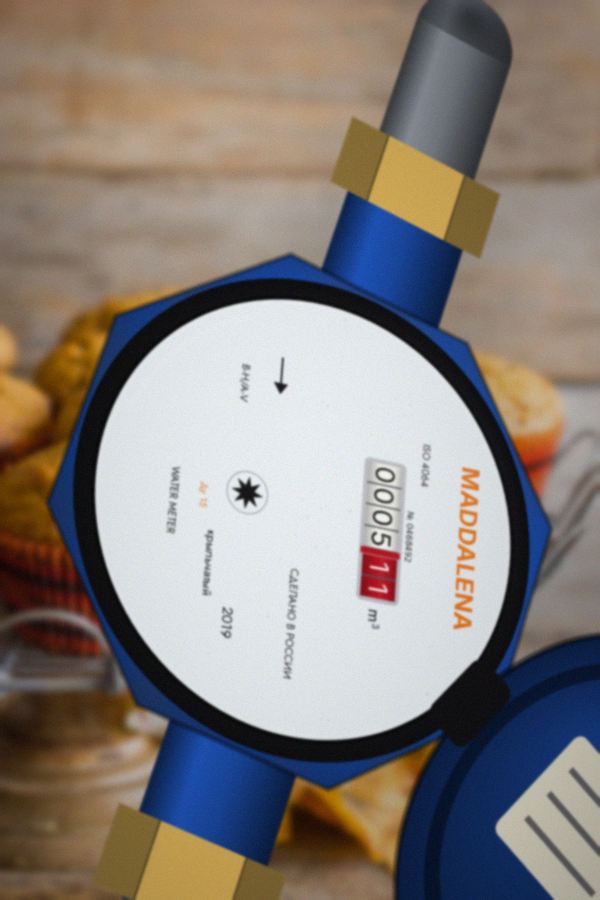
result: 5.11 m³
